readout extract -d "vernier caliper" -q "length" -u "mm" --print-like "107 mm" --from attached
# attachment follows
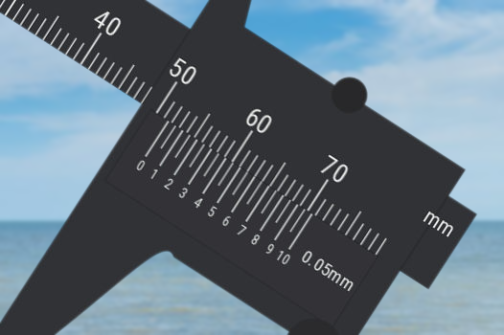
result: 51.6 mm
